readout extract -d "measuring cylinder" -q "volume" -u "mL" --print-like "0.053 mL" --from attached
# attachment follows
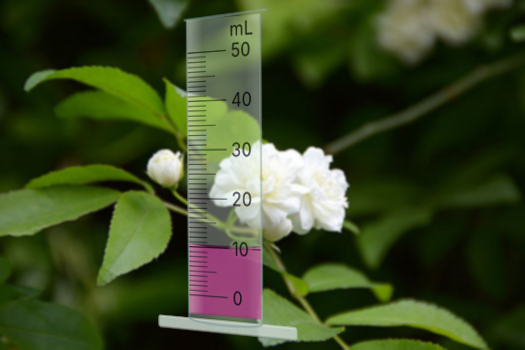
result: 10 mL
